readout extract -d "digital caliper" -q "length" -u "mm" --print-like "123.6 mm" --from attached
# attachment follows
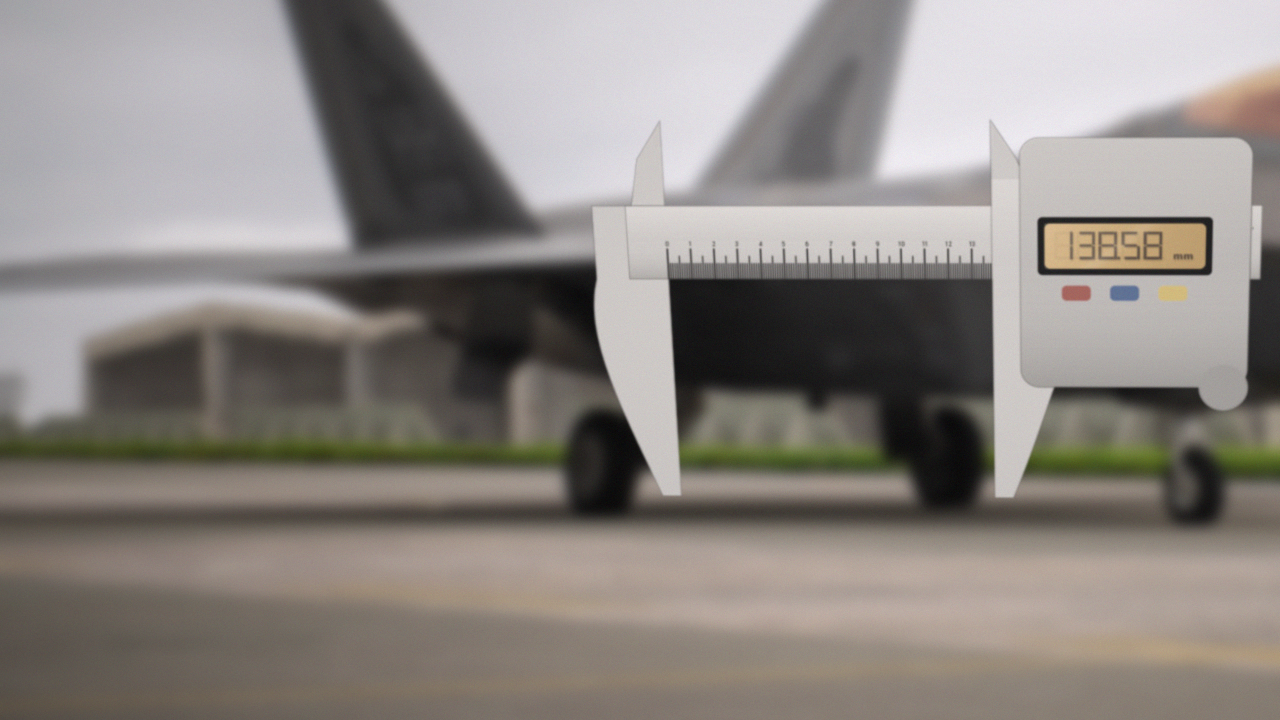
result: 138.58 mm
